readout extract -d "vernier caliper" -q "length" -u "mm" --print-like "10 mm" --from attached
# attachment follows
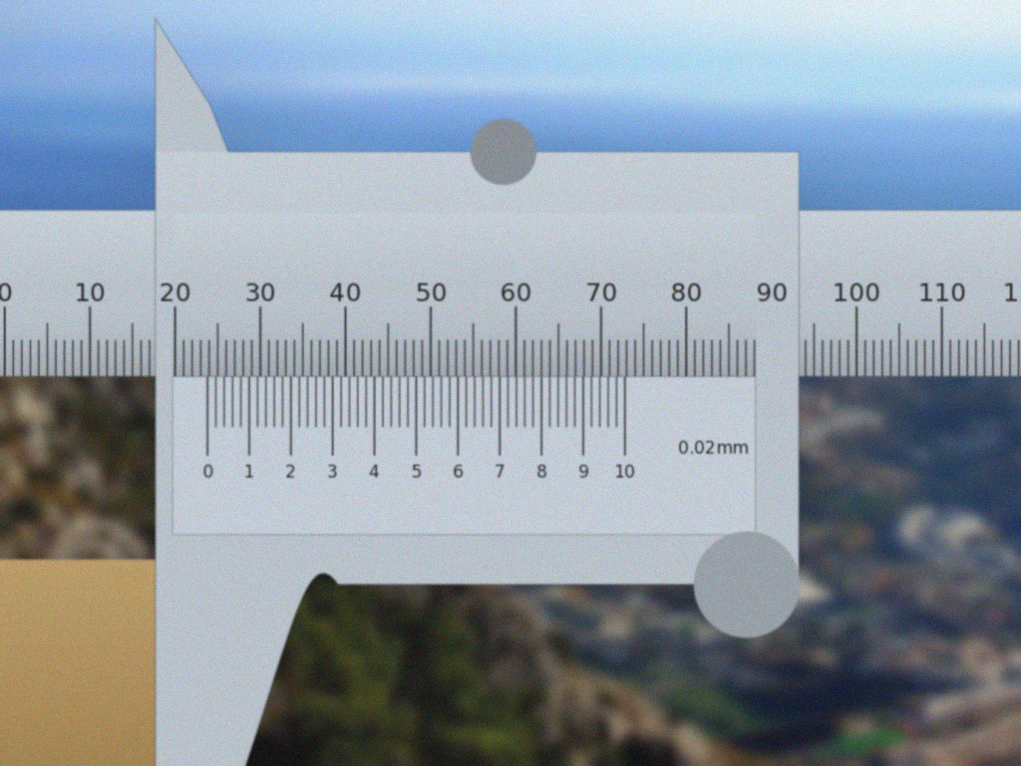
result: 23.8 mm
